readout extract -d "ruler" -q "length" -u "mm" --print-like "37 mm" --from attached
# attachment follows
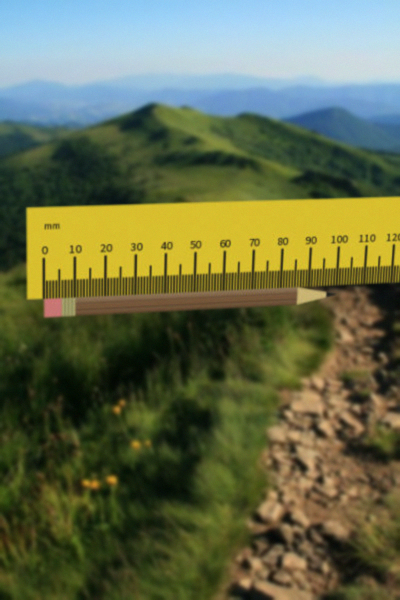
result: 100 mm
